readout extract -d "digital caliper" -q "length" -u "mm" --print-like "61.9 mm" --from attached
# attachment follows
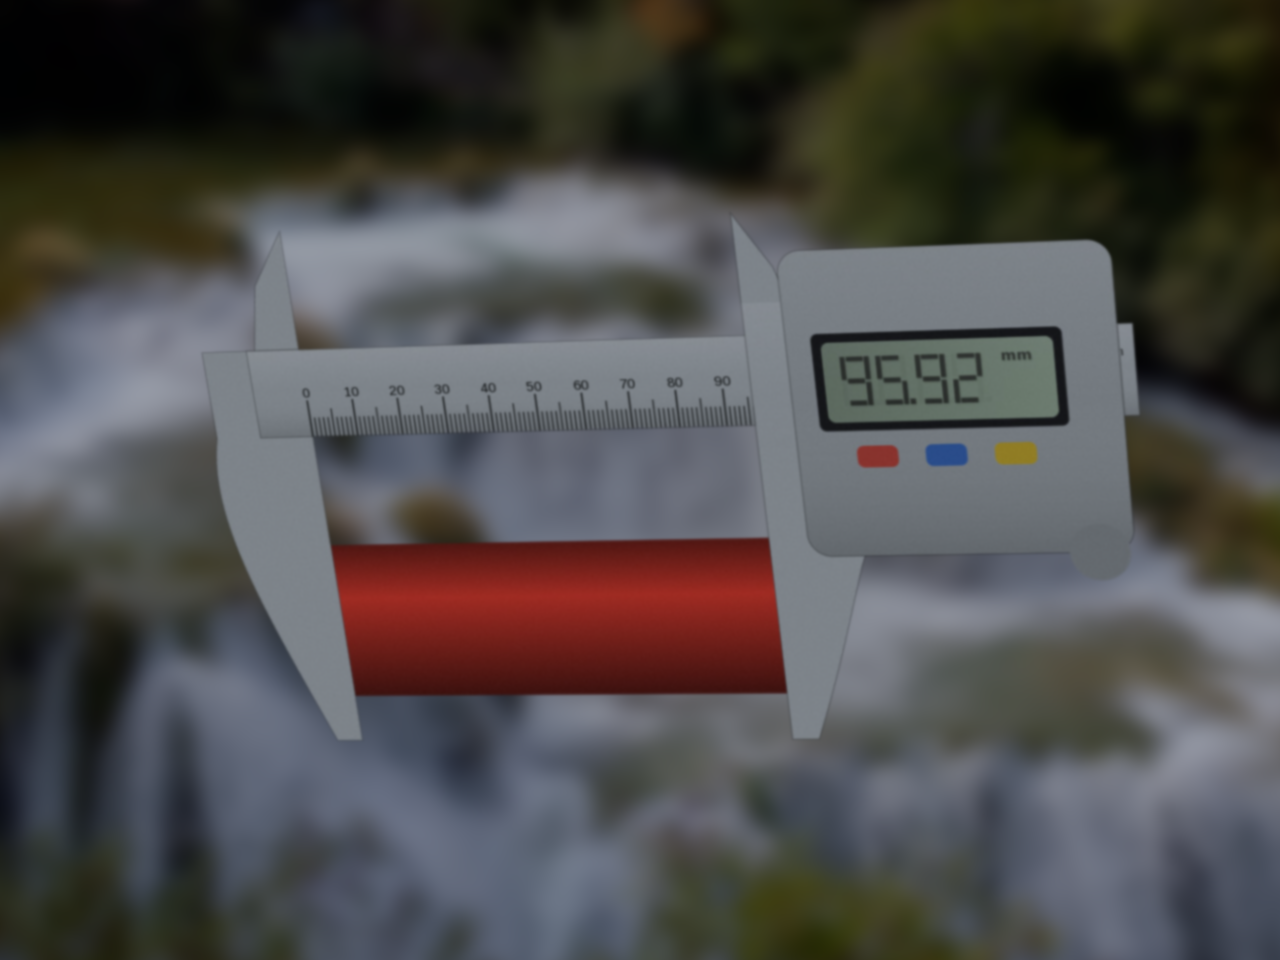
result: 95.92 mm
